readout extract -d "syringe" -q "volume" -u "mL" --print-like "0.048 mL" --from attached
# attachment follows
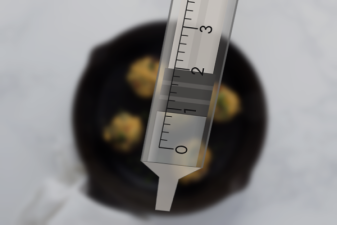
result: 0.9 mL
